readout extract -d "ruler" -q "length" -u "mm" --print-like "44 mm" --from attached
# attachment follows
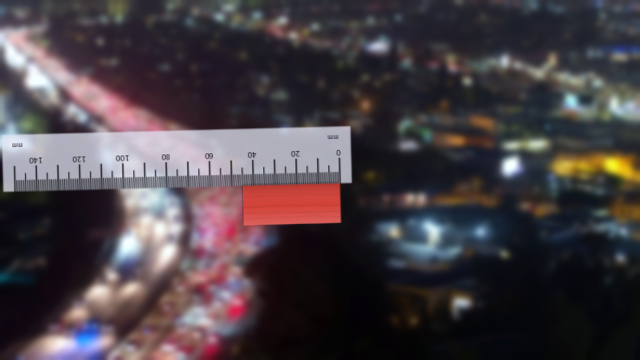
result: 45 mm
